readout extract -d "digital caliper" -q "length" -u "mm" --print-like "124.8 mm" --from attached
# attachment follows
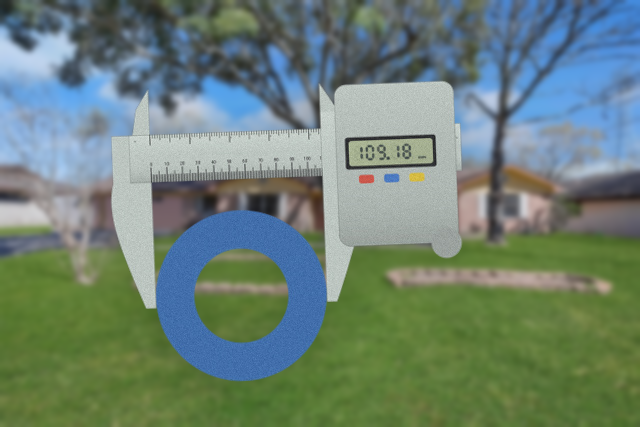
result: 109.18 mm
